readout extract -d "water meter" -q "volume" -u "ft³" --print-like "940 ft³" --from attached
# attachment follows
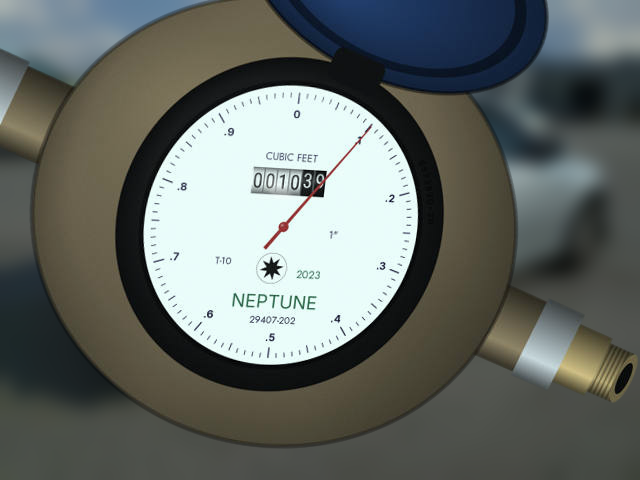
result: 1039.10 ft³
